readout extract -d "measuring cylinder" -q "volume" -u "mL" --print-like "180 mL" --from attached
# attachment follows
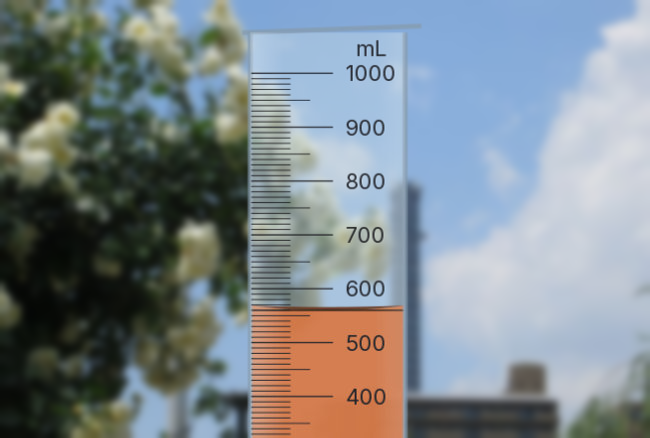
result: 560 mL
